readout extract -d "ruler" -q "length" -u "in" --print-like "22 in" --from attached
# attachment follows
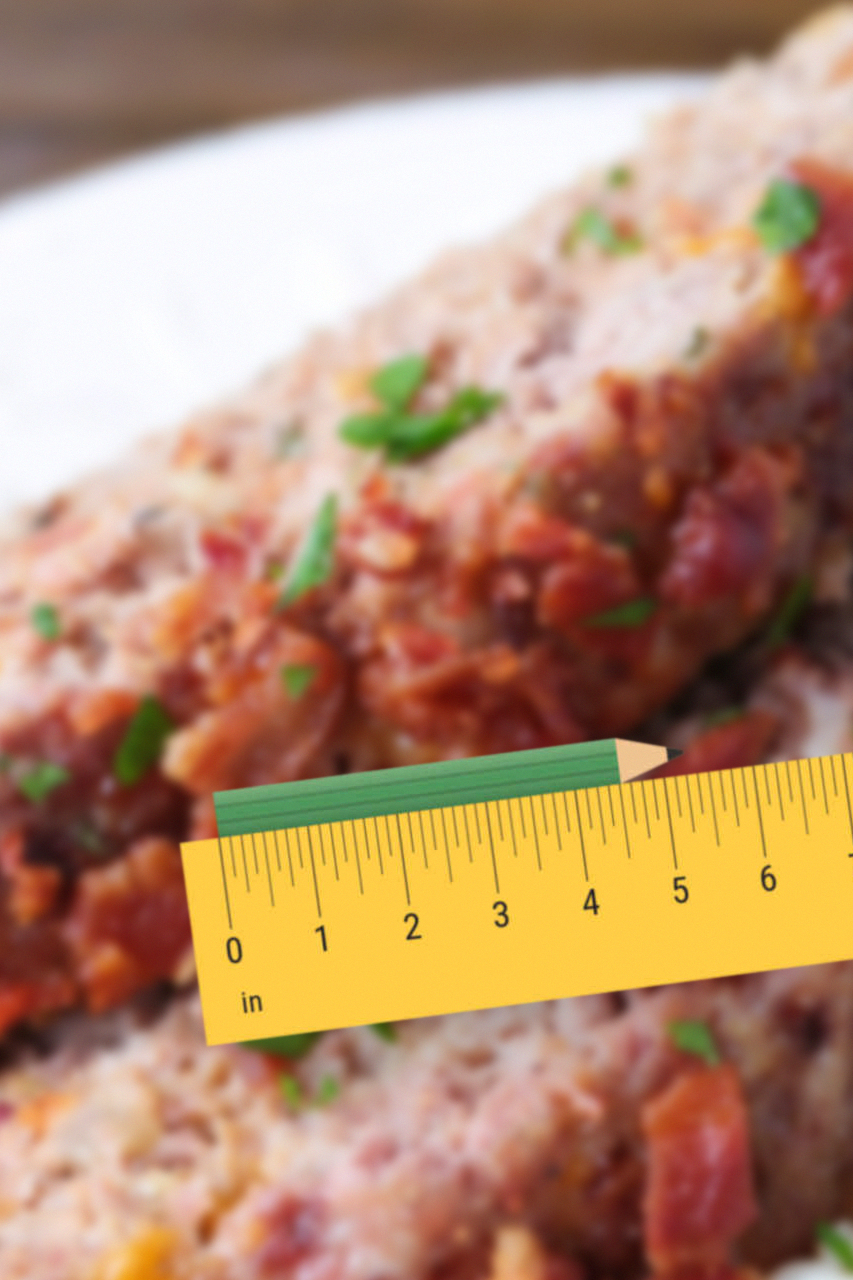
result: 5.25 in
